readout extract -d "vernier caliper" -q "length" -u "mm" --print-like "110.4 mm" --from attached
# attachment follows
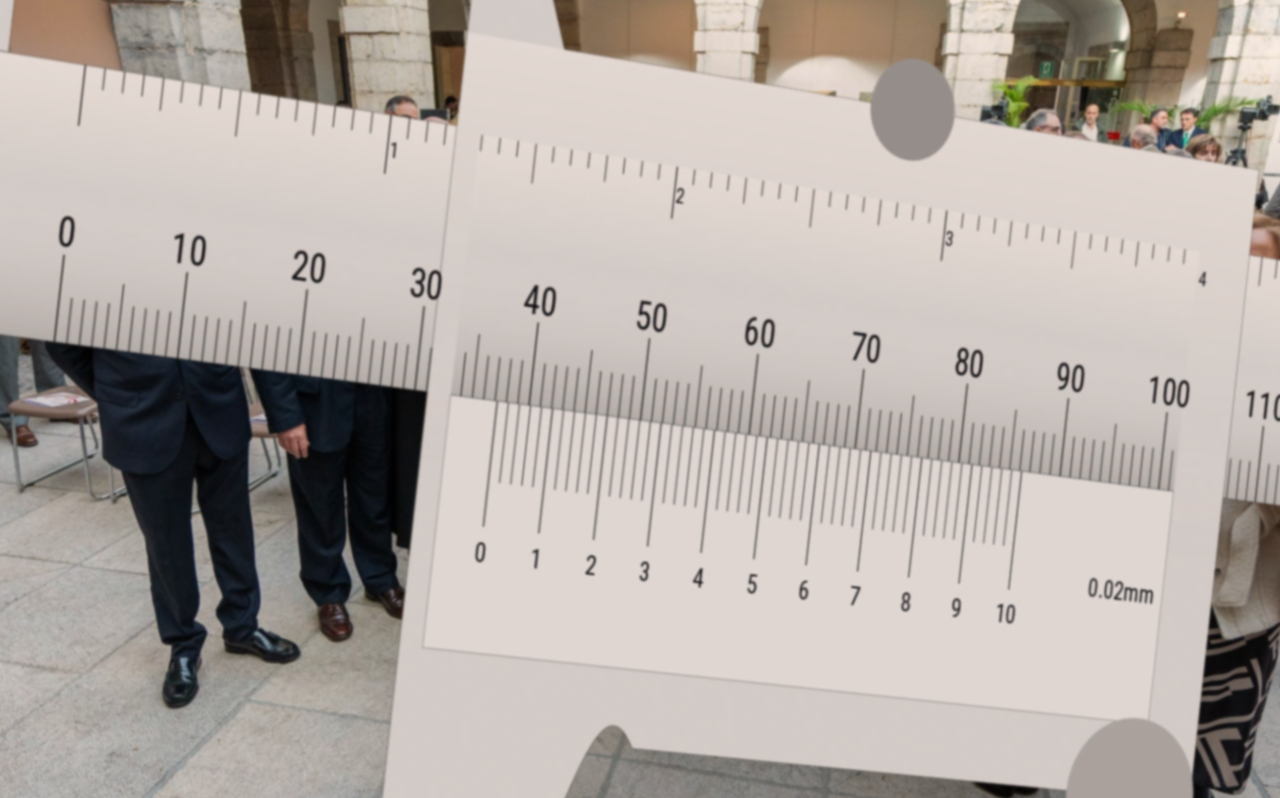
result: 37.2 mm
